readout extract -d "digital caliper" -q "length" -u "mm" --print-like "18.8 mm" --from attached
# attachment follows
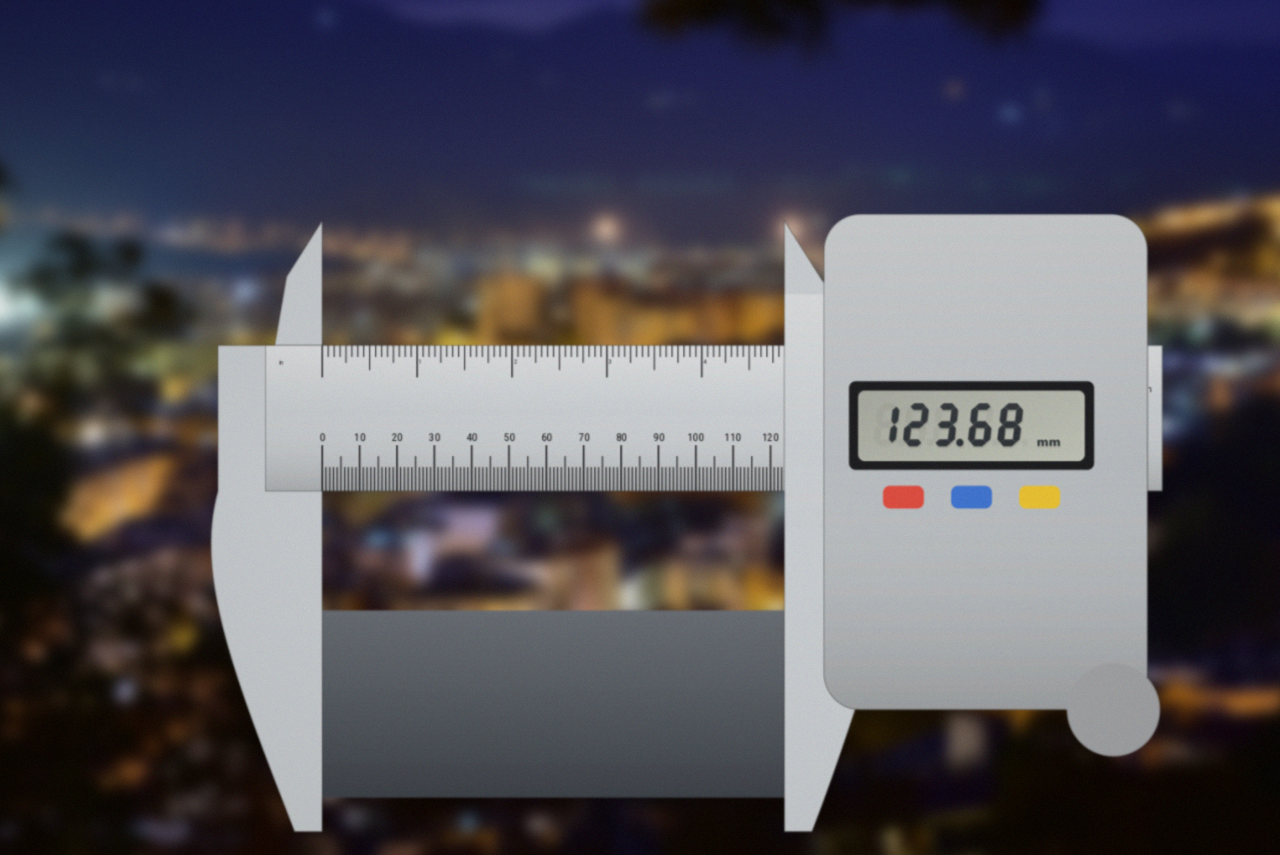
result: 123.68 mm
